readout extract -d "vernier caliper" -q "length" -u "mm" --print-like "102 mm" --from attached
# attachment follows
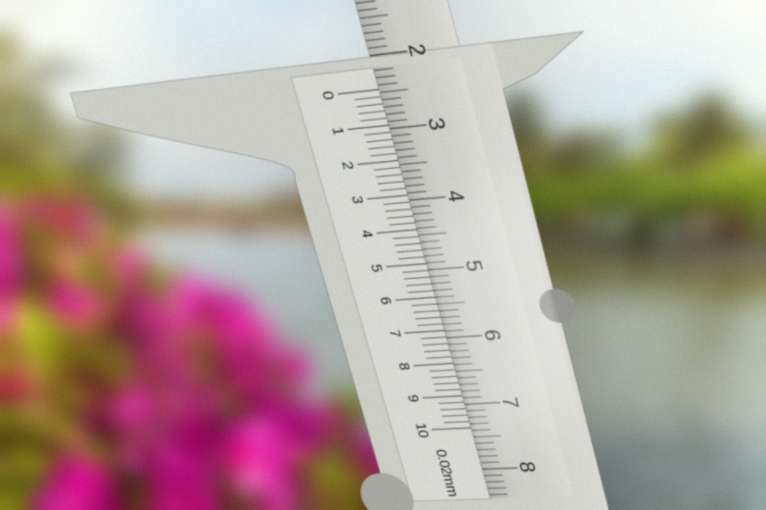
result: 24.6 mm
